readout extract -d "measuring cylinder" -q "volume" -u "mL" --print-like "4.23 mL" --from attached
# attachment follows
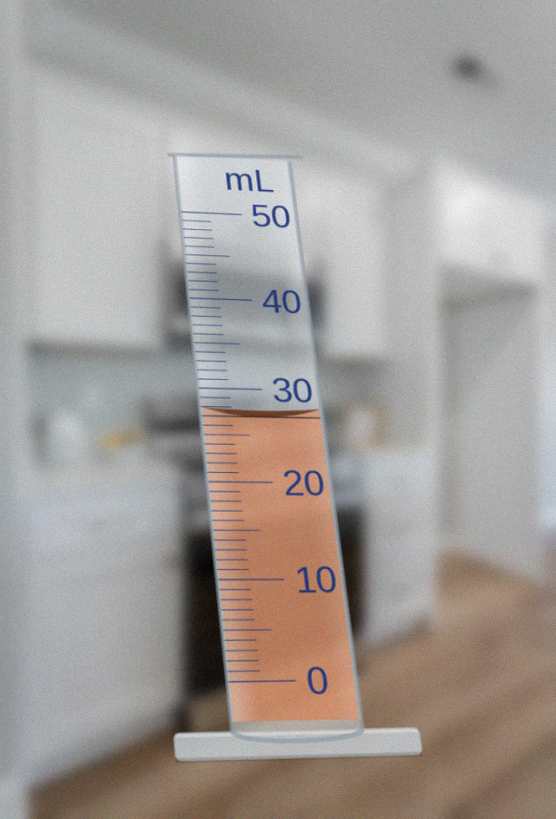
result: 27 mL
